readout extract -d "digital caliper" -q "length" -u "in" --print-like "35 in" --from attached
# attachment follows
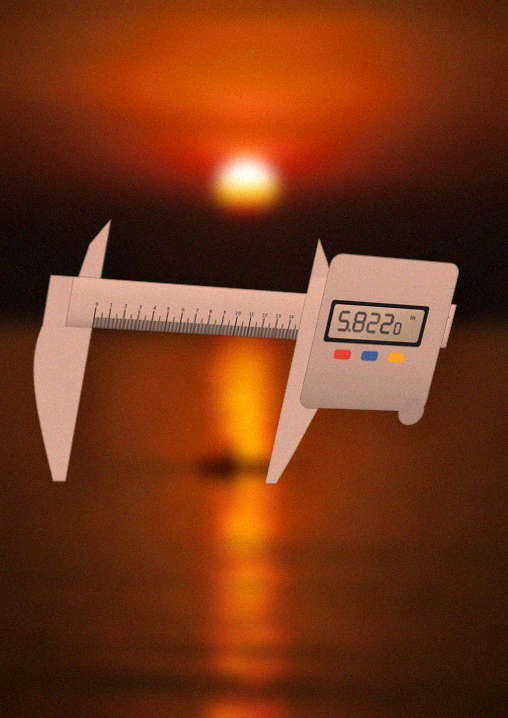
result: 5.8220 in
